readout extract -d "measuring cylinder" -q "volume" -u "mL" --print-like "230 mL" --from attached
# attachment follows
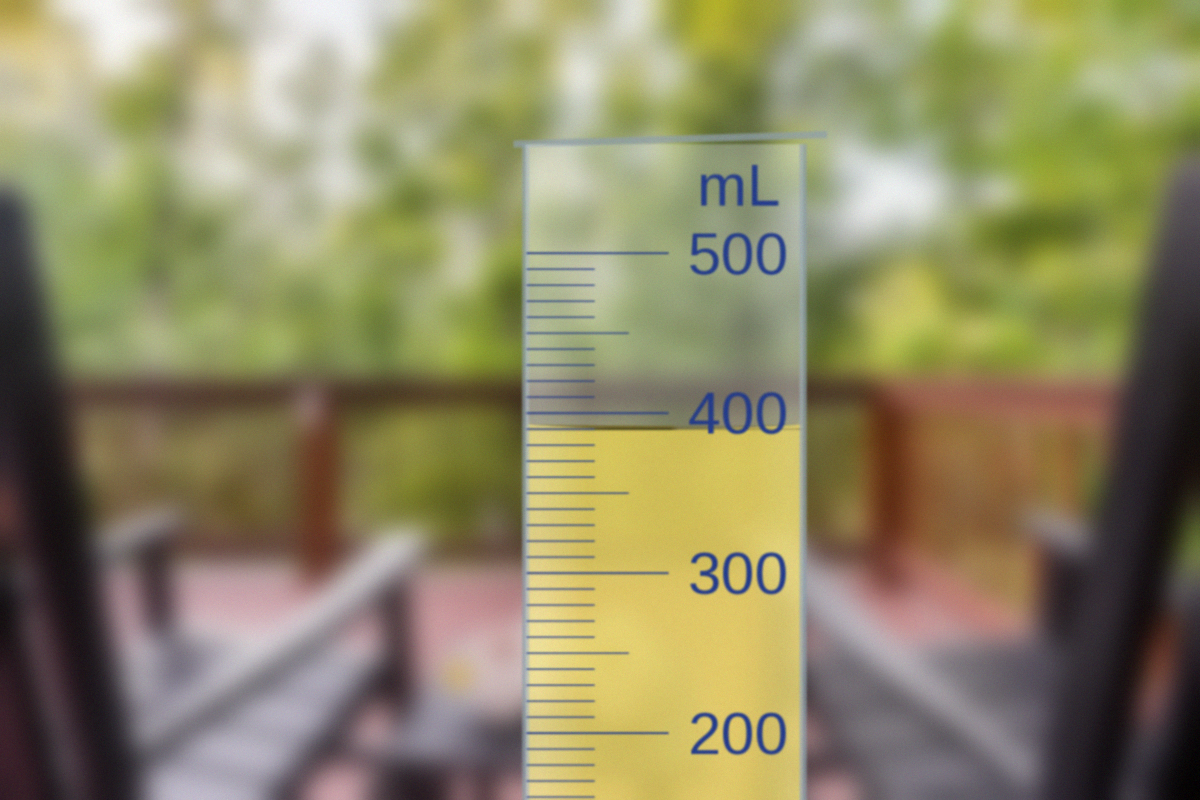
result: 390 mL
